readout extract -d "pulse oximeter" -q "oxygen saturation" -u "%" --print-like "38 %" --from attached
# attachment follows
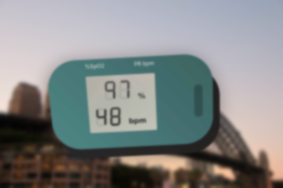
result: 97 %
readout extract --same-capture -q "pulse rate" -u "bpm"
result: 48 bpm
